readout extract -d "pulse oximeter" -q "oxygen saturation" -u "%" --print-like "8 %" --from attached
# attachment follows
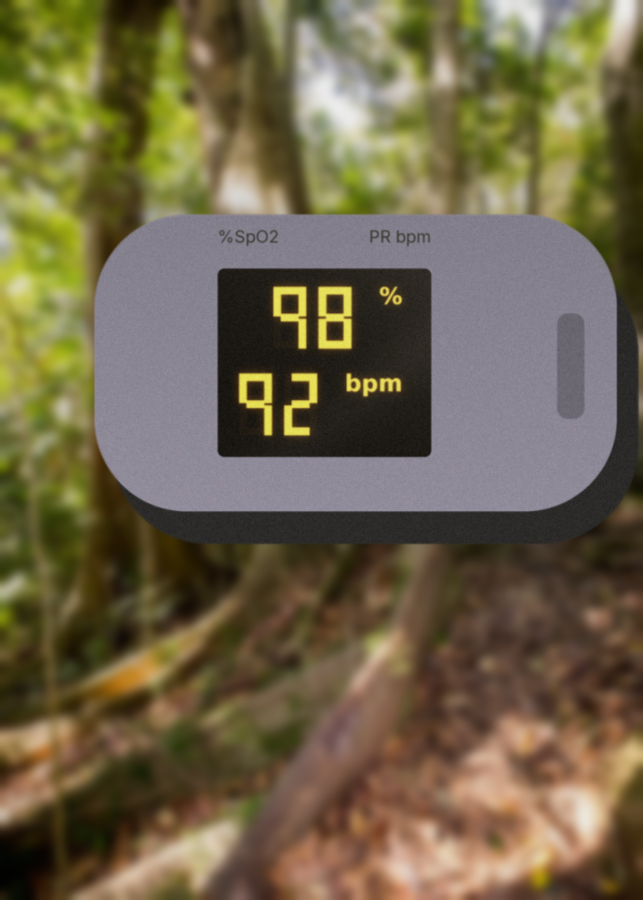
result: 98 %
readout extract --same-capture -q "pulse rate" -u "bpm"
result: 92 bpm
